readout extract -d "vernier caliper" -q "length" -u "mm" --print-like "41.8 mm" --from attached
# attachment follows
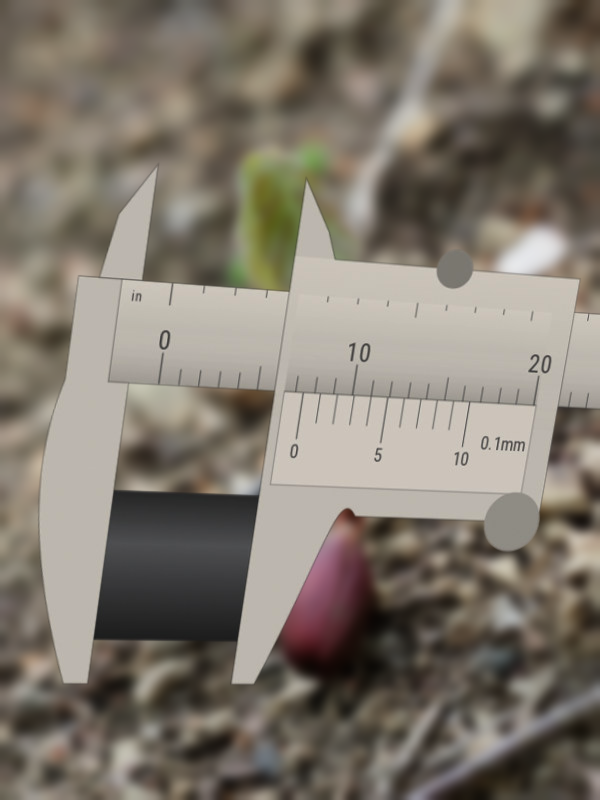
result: 7.4 mm
